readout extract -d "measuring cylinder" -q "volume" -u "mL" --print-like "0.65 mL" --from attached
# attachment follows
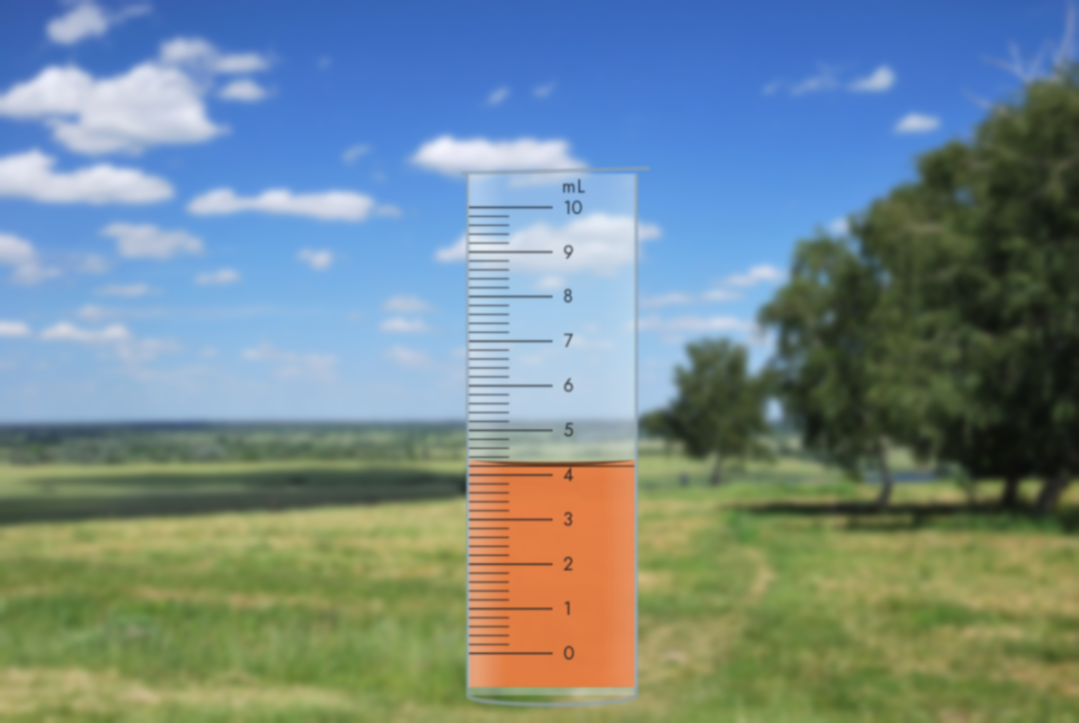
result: 4.2 mL
